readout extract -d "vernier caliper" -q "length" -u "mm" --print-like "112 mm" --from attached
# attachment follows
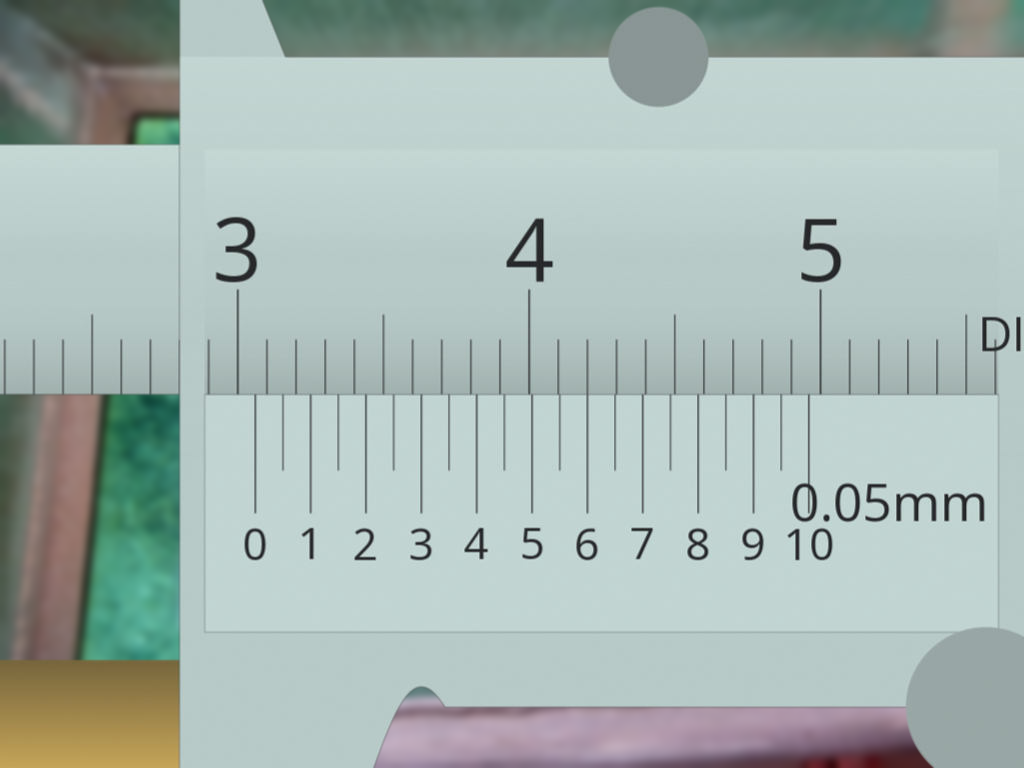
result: 30.60 mm
